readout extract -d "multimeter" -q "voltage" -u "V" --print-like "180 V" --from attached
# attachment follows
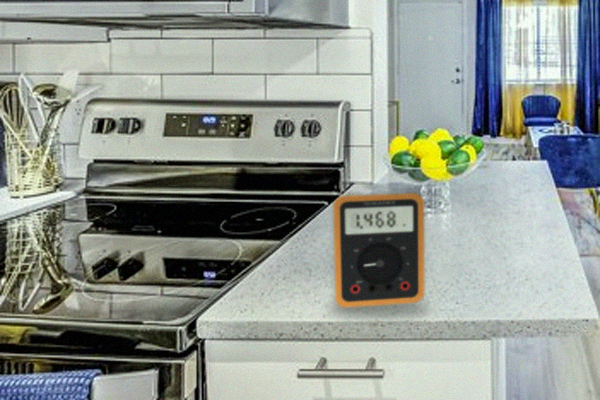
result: 1.468 V
